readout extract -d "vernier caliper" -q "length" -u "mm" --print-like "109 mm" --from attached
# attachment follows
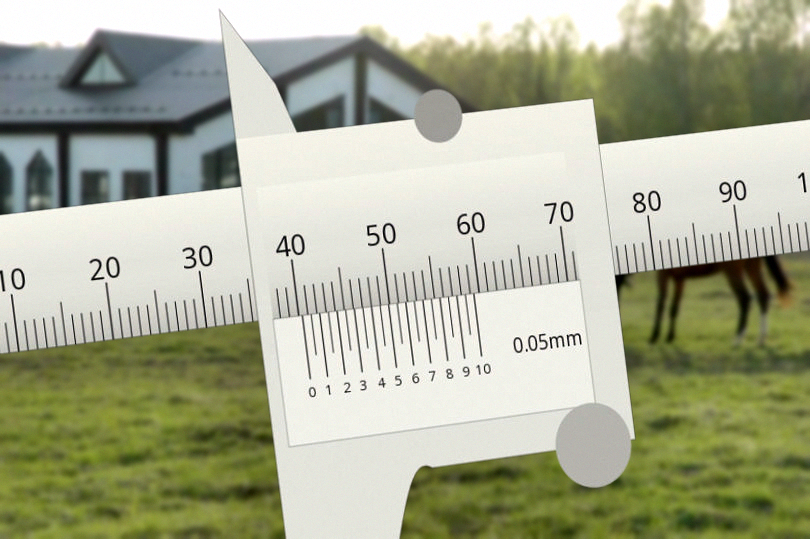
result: 40.4 mm
